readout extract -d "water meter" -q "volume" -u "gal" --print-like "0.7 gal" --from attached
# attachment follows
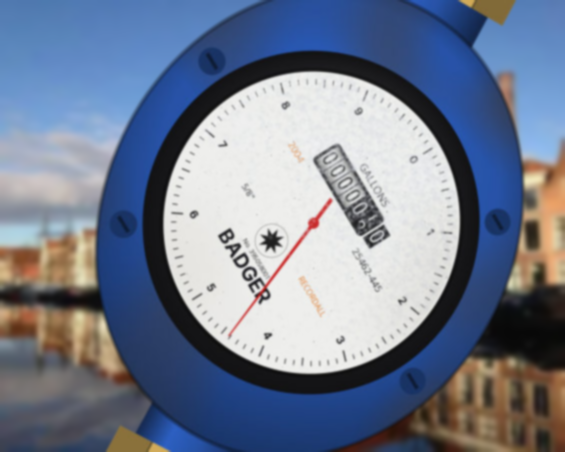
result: 14.4 gal
